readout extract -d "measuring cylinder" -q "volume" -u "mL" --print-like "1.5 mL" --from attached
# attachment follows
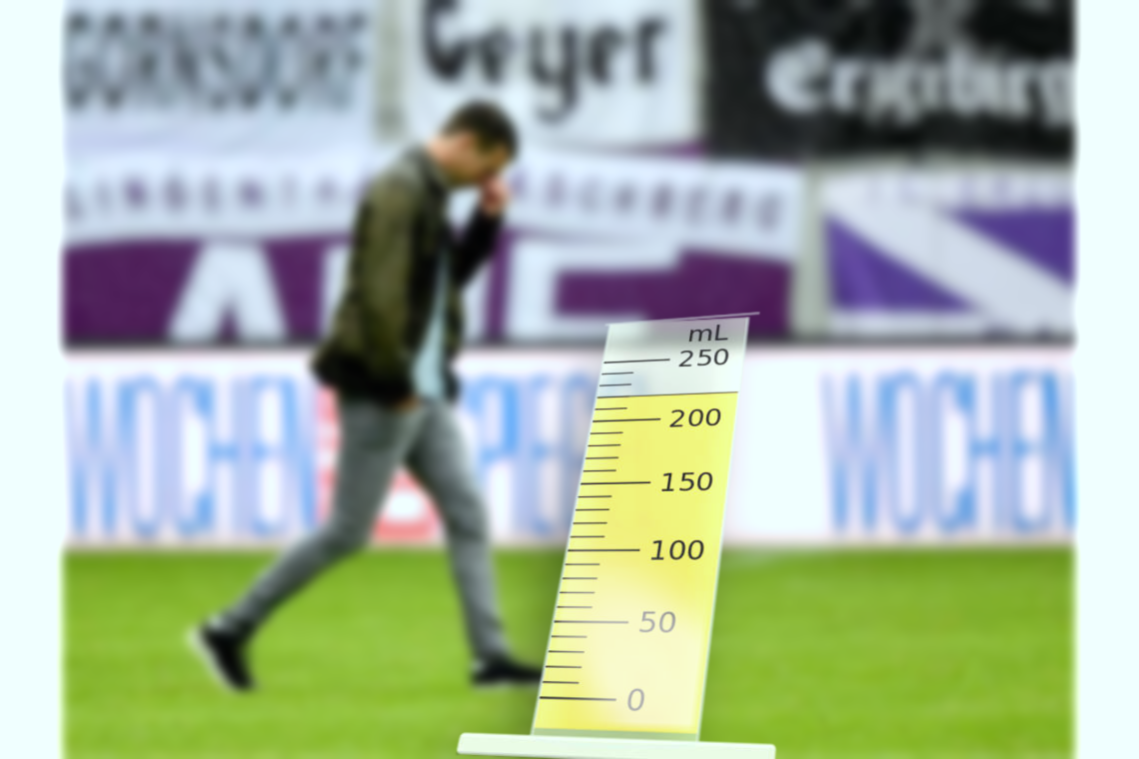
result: 220 mL
